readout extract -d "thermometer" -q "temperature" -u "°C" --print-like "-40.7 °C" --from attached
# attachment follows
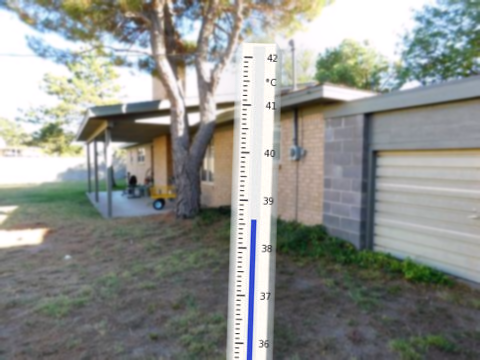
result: 38.6 °C
